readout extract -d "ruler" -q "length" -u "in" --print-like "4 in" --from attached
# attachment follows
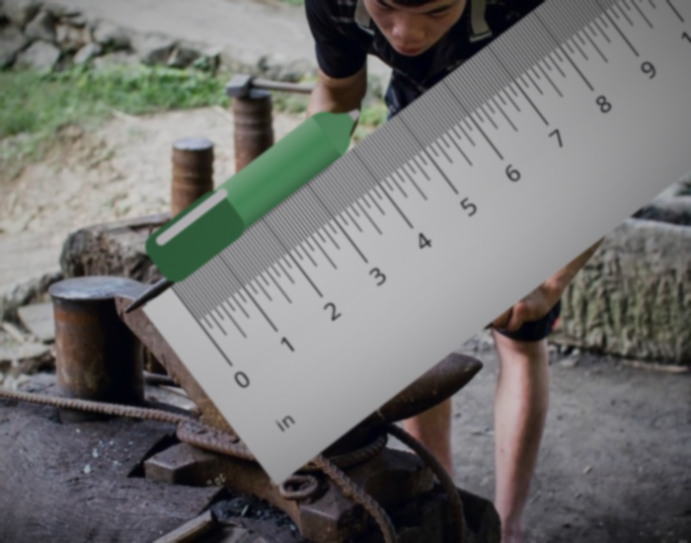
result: 4.5 in
